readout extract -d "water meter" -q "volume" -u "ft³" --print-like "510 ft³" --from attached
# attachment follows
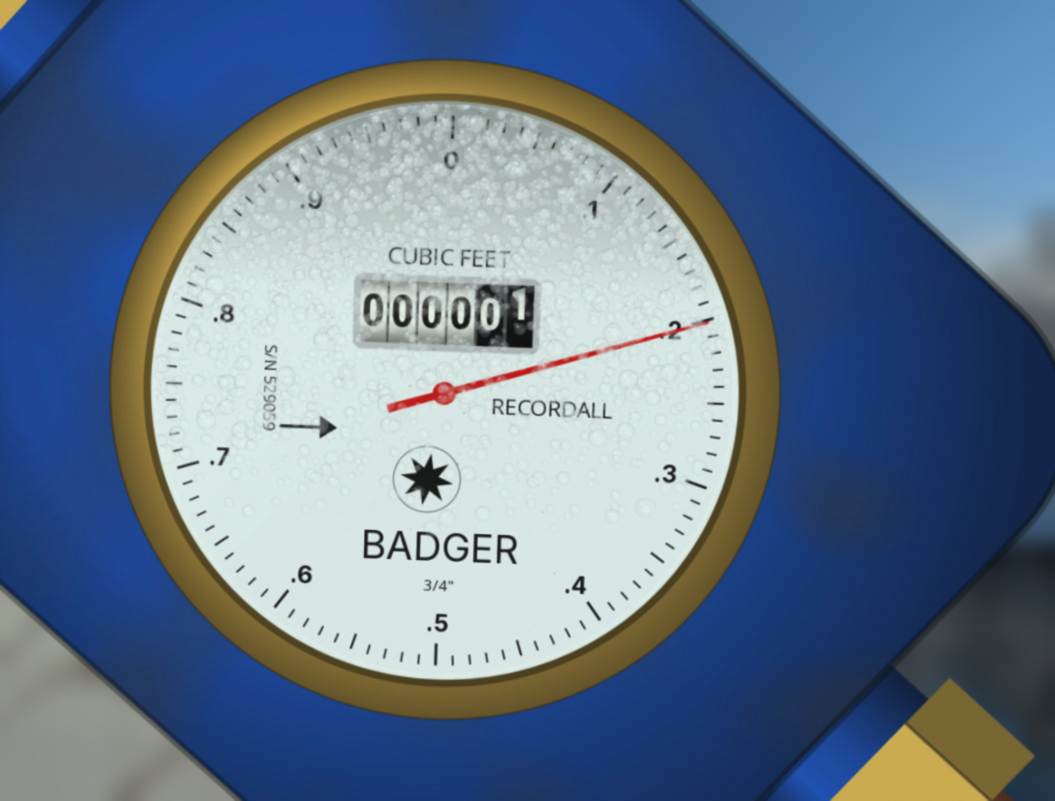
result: 1.20 ft³
